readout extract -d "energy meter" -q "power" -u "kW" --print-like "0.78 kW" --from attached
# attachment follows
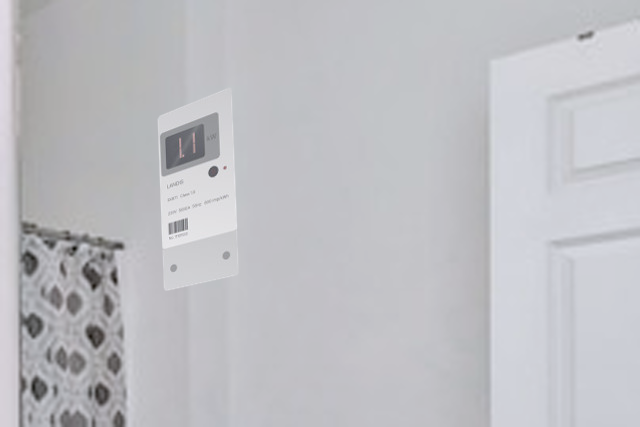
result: 1.1 kW
